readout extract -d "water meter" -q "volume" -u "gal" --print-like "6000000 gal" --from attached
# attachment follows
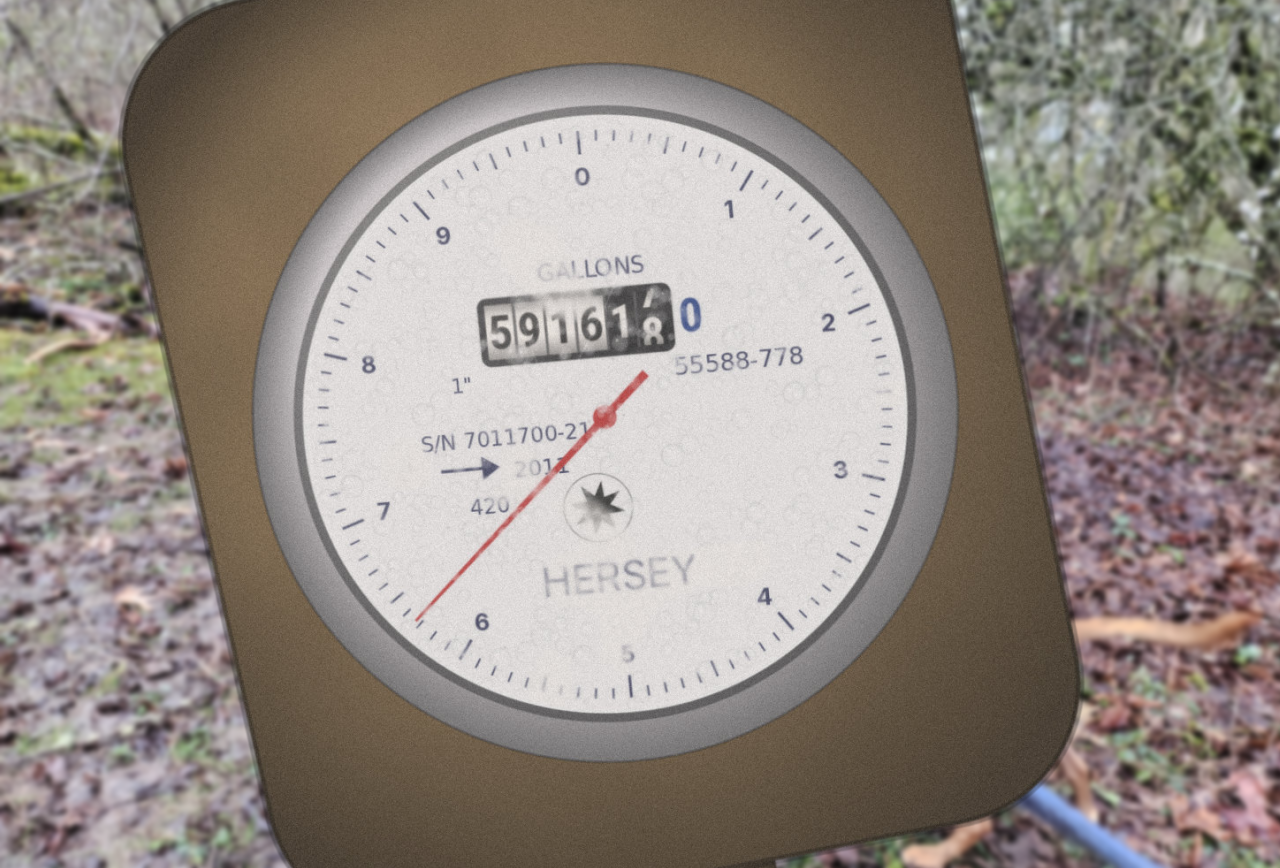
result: 5916176.3 gal
